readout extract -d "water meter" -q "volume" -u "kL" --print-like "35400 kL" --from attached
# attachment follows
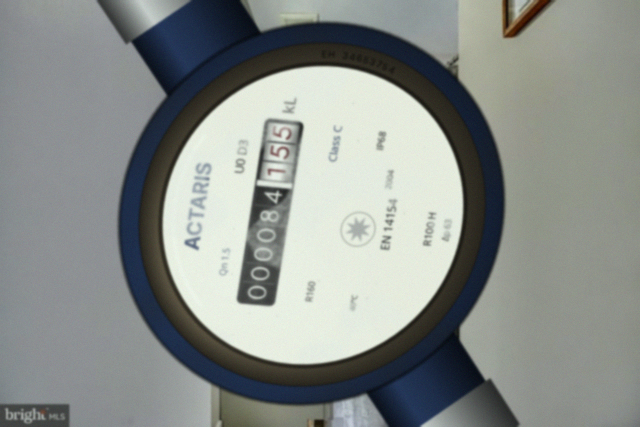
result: 84.155 kL
